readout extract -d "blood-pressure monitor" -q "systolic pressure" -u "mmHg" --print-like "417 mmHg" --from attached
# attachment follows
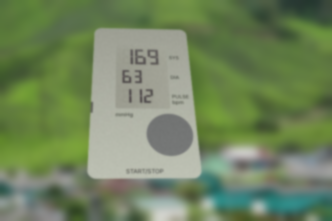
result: 169 mmHg
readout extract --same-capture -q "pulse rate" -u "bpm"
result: 112 bpm
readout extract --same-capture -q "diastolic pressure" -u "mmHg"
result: 63 mmHg
